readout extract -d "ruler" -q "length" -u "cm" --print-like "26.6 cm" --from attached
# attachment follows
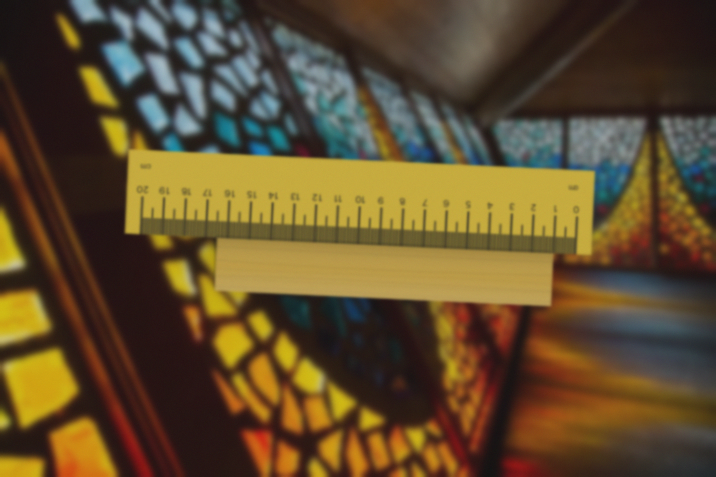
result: 15.5 cm
